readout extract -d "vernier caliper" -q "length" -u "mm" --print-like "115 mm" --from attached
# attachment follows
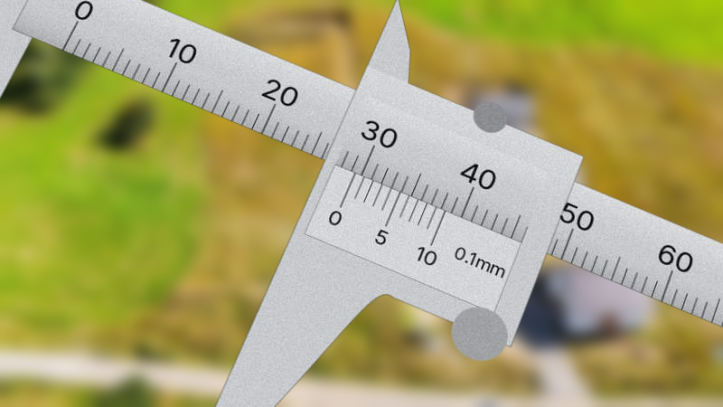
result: 29.4 mm
